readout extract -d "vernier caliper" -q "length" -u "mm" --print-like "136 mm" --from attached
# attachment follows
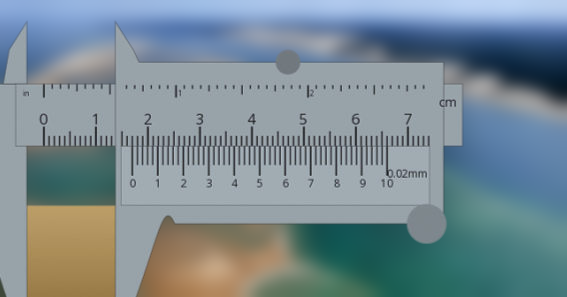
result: 17.0 mm
